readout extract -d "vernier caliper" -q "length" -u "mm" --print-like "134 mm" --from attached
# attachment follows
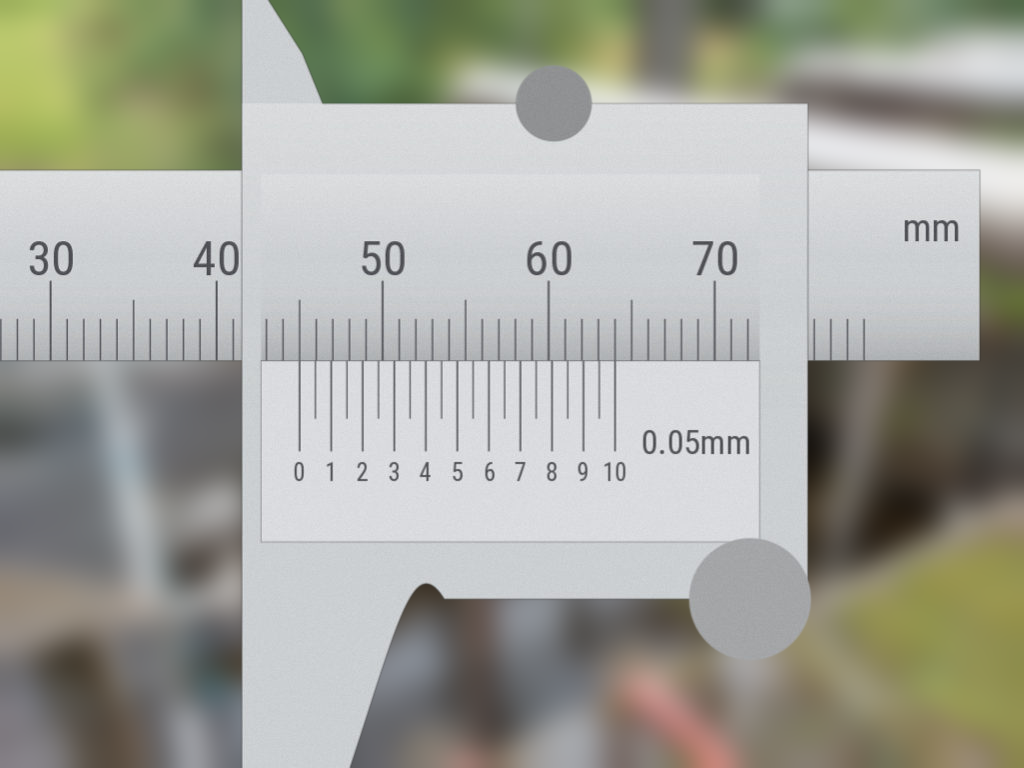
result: 45.0 mm
